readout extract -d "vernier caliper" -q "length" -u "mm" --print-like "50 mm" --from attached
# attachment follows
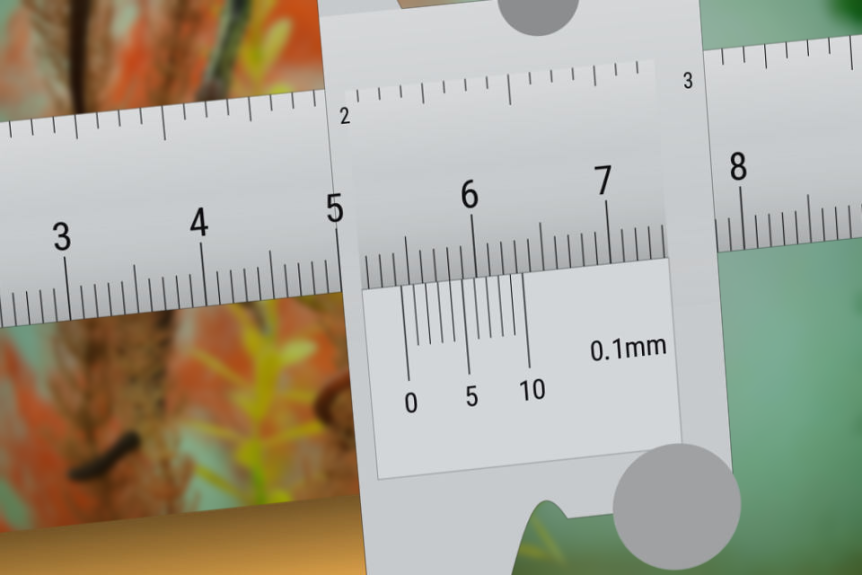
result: 54.4 mm
